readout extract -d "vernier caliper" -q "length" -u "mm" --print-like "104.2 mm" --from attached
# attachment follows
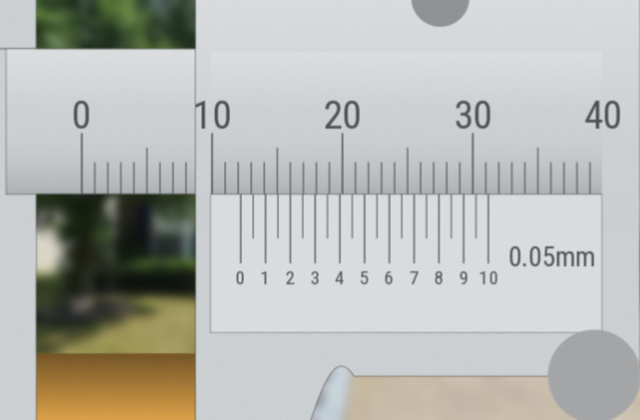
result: 12.2 mm
